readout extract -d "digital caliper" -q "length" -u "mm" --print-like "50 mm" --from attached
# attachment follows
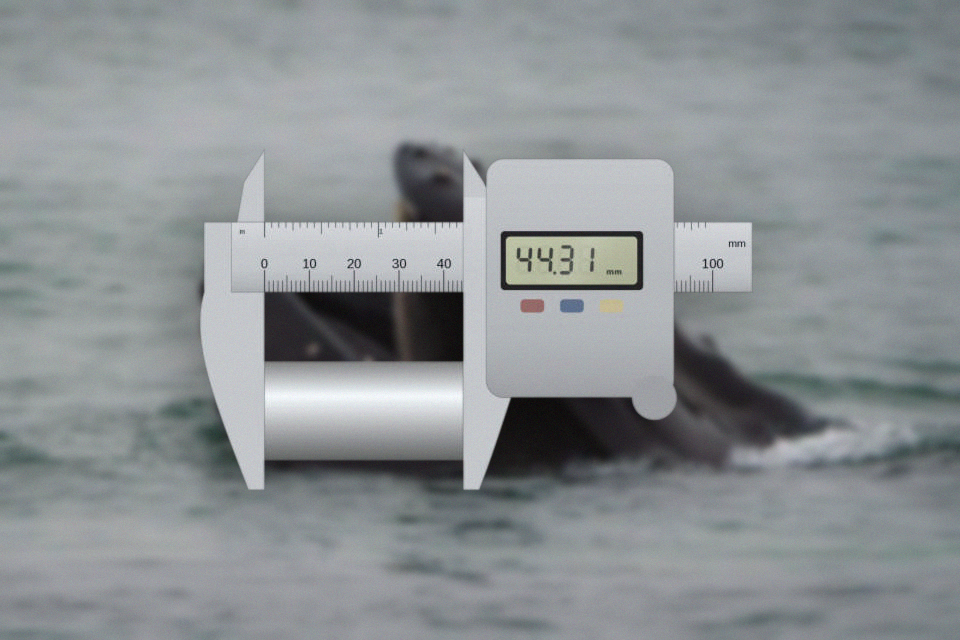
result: 44.31 mm
